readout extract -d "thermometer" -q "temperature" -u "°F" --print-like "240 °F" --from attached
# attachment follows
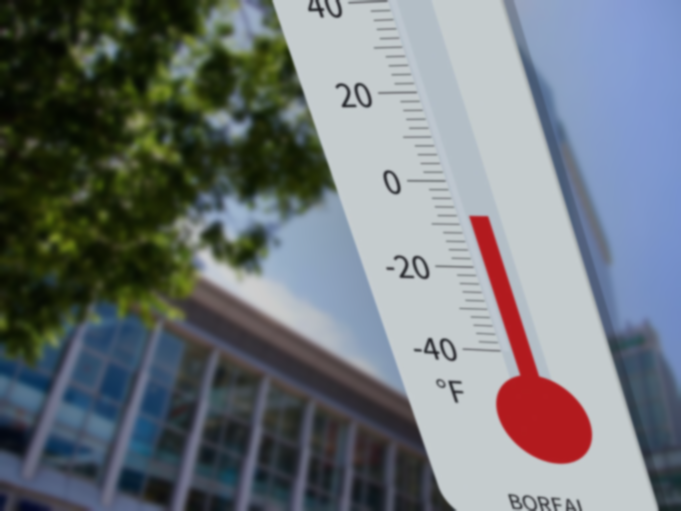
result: -8 °F
